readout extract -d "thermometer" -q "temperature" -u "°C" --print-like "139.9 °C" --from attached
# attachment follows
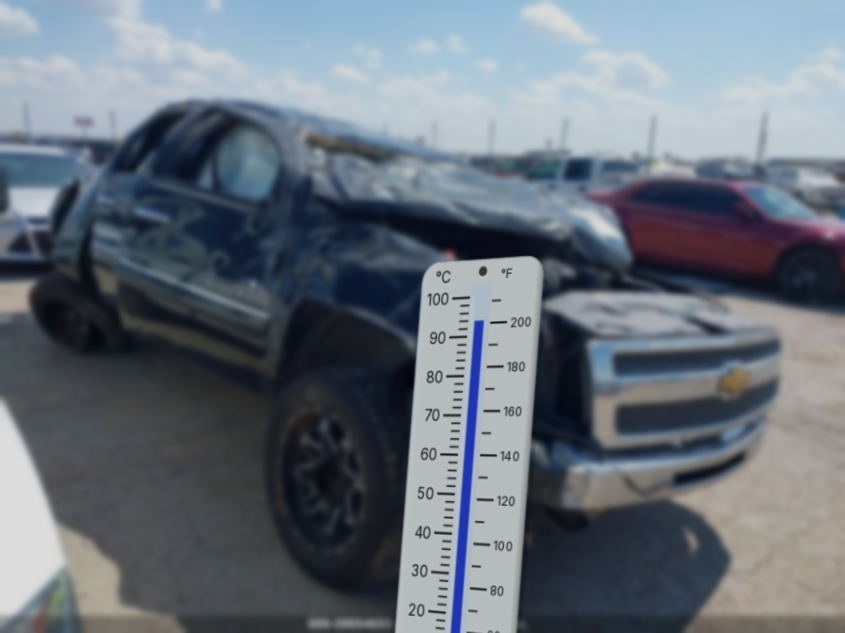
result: 94 °C
